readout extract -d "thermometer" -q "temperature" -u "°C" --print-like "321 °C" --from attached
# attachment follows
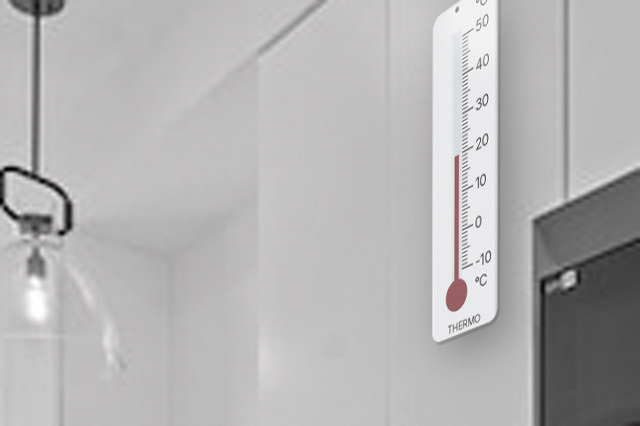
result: 20 °C
